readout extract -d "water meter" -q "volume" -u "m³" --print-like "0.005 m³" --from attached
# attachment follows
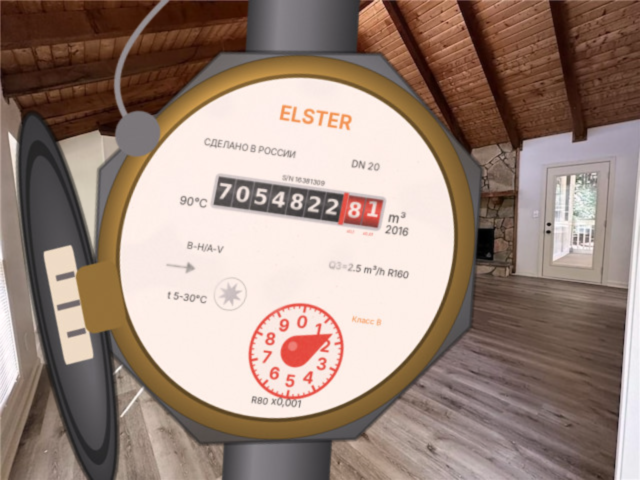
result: 7054822.811 m³
